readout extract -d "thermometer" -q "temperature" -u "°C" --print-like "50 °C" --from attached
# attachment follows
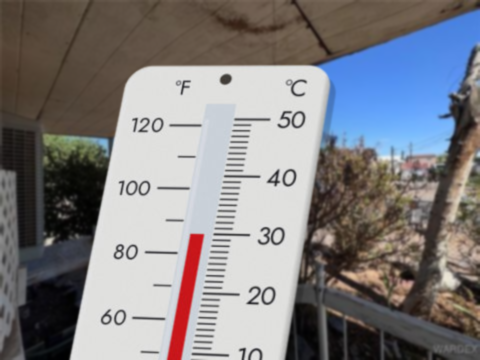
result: 30 °C
